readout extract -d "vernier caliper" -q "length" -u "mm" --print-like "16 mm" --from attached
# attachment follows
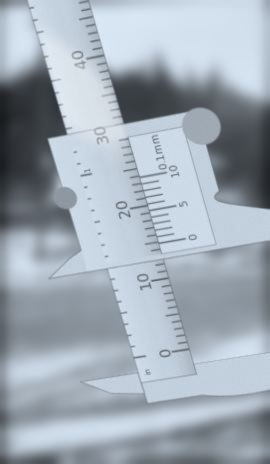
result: 14.8 mm
